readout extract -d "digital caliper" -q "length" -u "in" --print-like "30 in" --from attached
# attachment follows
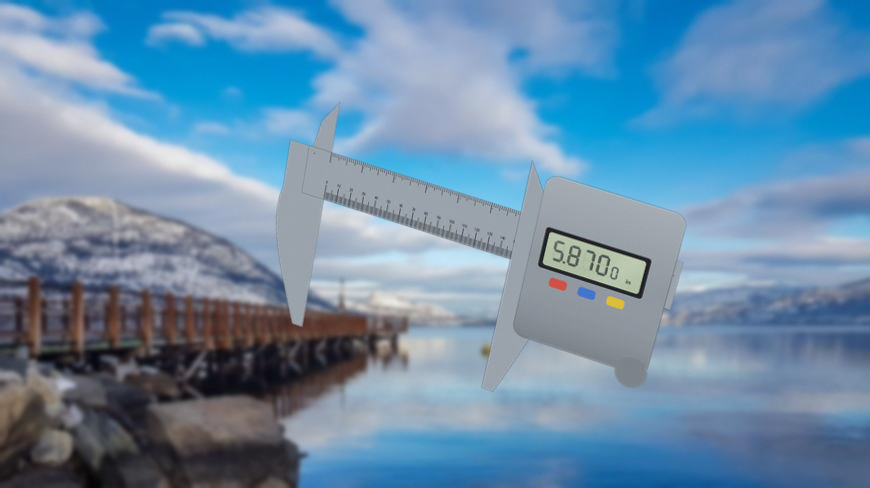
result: 5.8700 in
